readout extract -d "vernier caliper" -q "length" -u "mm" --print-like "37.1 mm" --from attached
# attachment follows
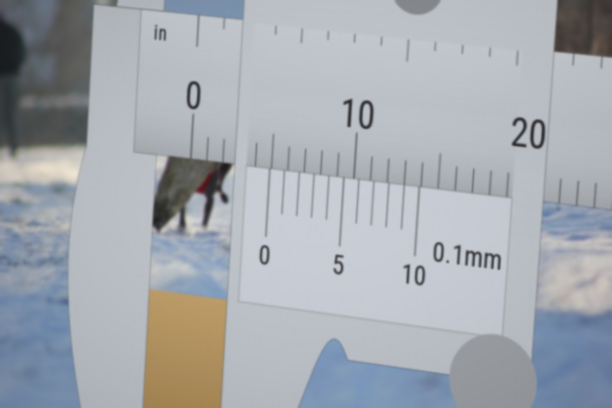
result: 4.9 mm
